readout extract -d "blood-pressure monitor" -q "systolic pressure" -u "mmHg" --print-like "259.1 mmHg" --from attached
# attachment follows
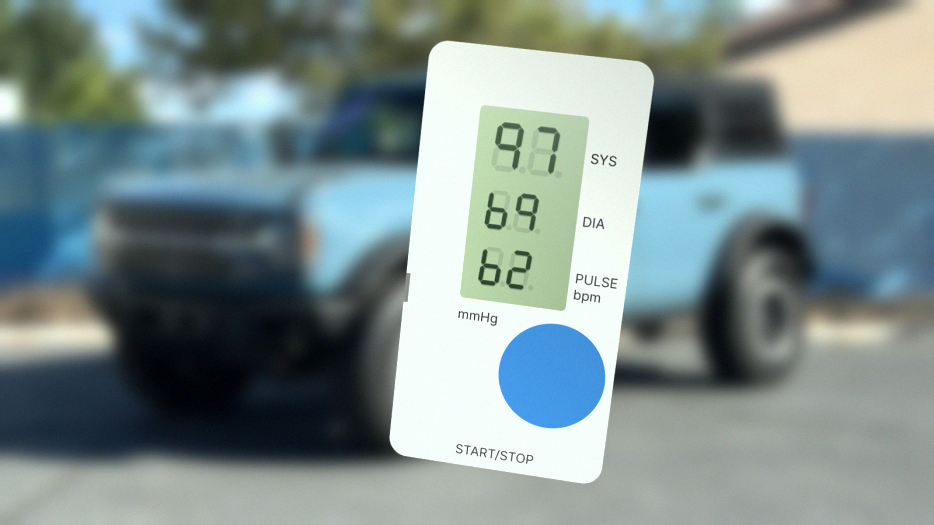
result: 97 mmHg
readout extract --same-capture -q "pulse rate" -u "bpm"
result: 62 bpm
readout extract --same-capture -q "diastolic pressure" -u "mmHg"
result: 69 mmHg
